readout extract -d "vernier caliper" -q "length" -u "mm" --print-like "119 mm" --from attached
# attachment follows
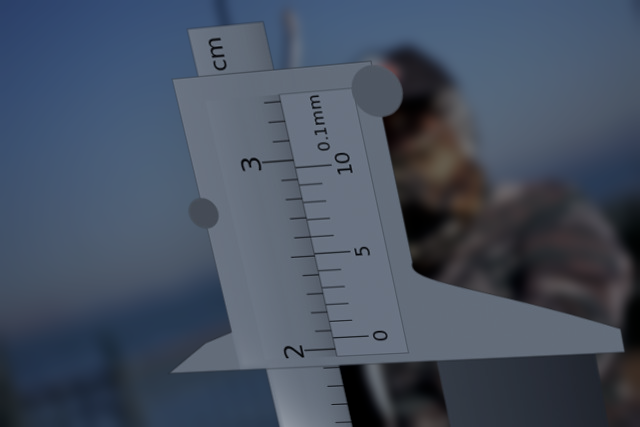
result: 20.6 mm
